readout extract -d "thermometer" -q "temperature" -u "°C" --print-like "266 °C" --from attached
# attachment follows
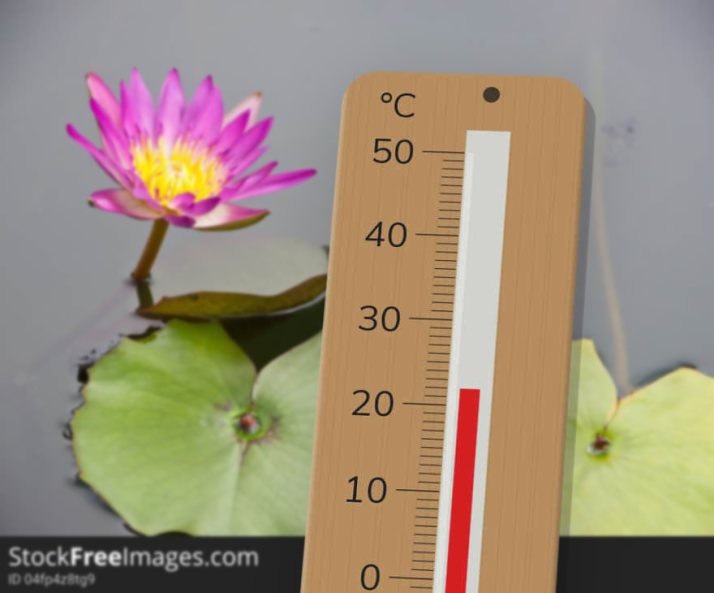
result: 22 °C
